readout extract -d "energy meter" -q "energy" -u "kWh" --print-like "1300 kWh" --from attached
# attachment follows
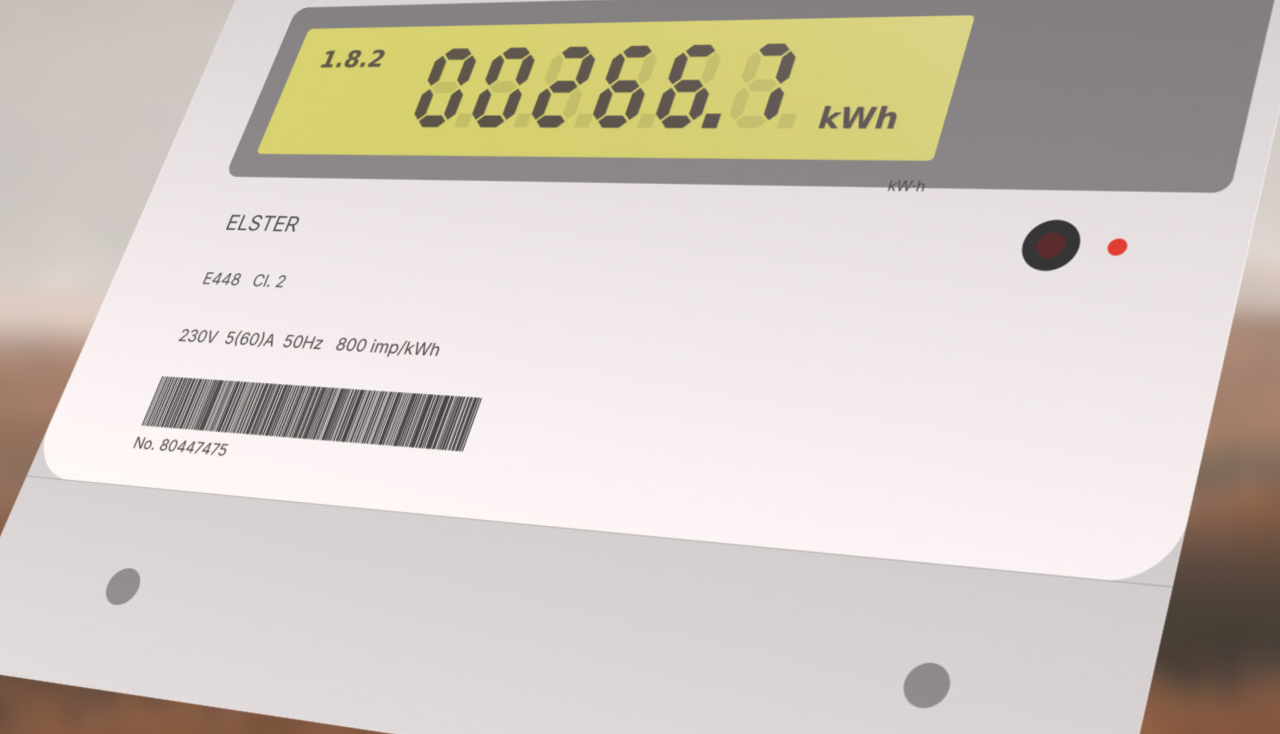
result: 266.7 kWh
